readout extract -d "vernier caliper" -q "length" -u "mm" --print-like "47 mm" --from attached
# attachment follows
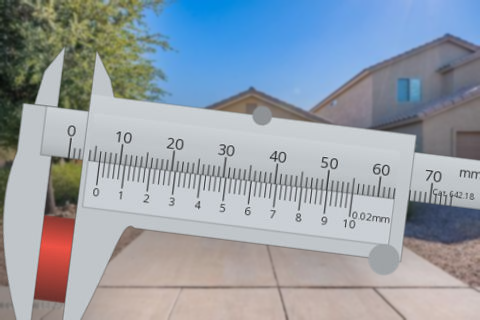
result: 6.0 mm
